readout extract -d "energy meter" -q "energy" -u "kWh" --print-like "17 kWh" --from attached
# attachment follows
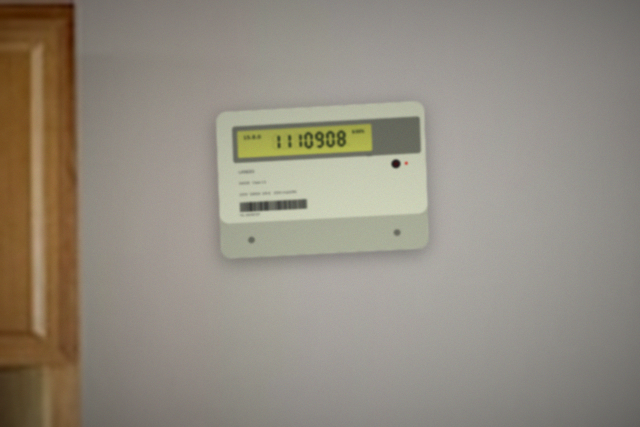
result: 1110908 kWh
